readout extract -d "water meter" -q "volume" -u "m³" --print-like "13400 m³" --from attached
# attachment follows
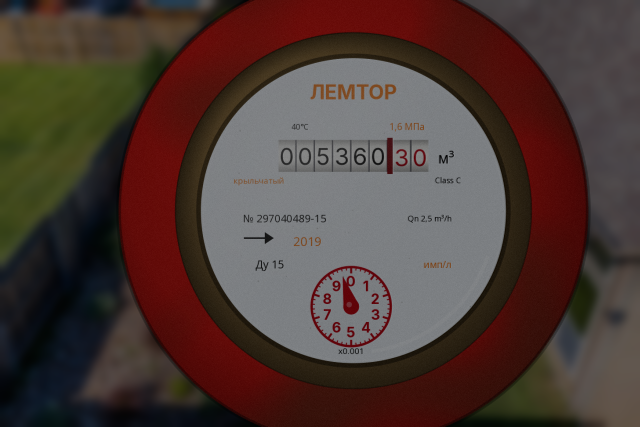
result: 5360.299 m³
